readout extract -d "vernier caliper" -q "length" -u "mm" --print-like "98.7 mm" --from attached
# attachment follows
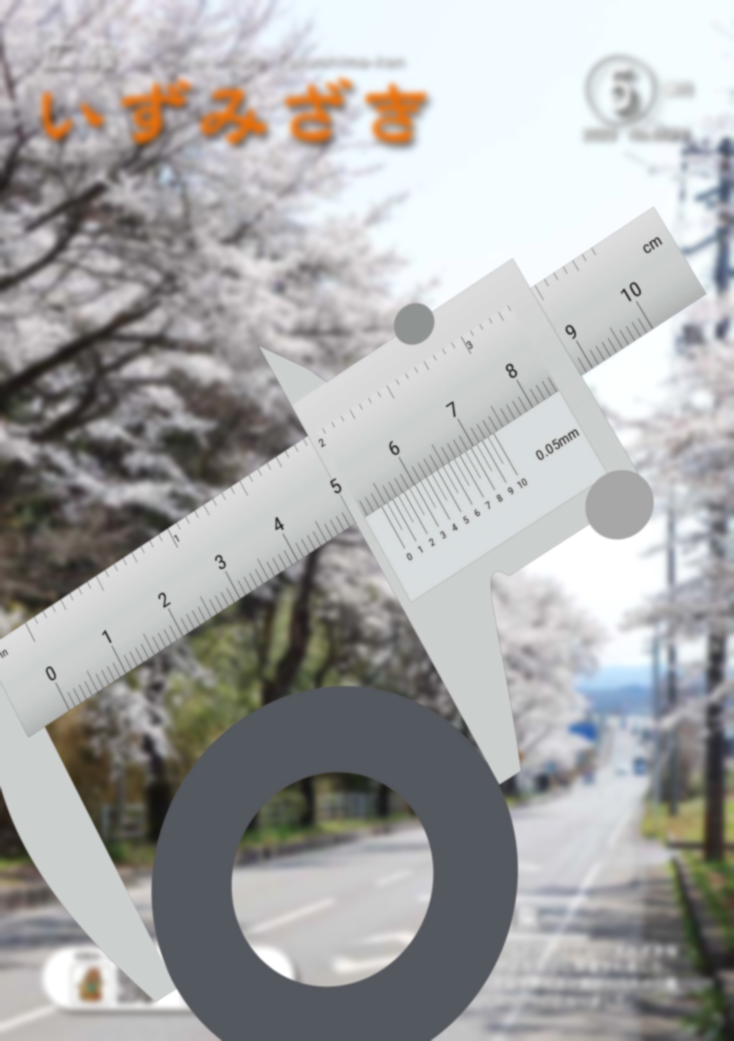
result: 54.4 mm
